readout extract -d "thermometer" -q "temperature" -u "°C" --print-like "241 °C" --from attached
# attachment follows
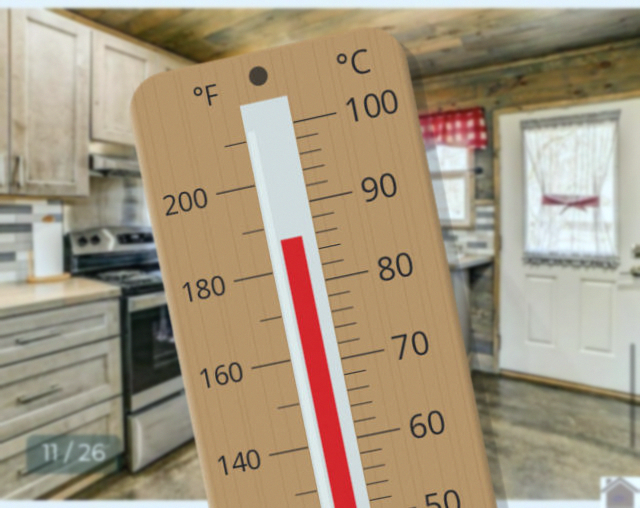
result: 86 °C
